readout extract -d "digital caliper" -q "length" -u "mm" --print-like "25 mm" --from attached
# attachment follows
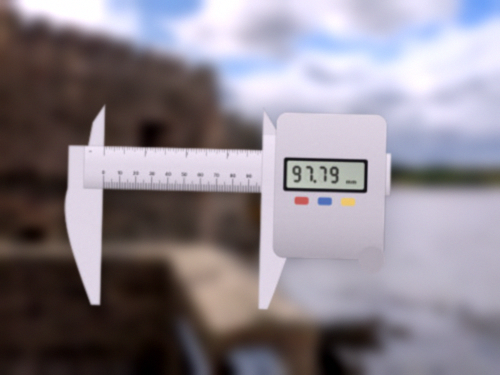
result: 97.79 mm
